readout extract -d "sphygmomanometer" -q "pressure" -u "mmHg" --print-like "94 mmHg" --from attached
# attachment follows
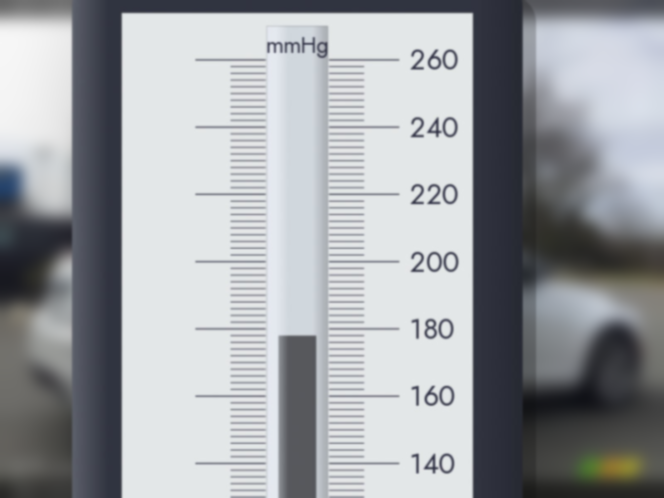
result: 178 mmHg
